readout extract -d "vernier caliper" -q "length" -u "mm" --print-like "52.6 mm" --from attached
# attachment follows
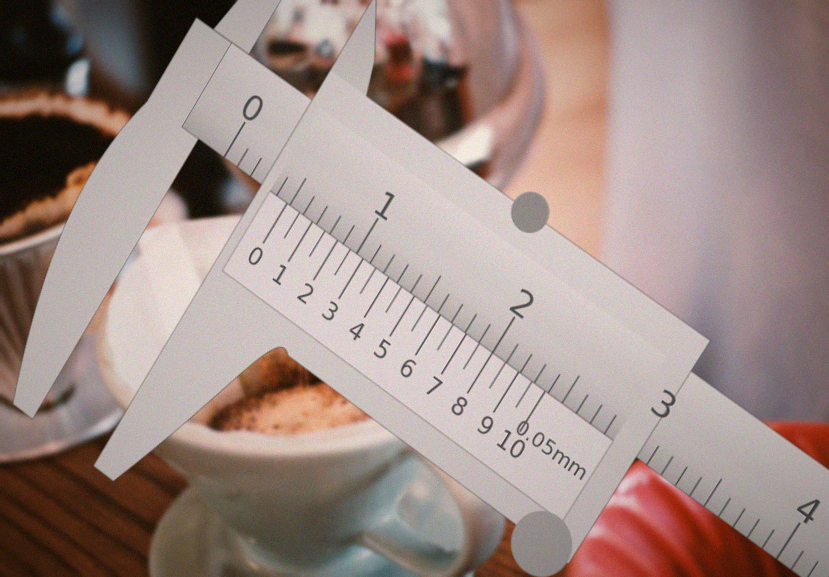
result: 4.8 mm
